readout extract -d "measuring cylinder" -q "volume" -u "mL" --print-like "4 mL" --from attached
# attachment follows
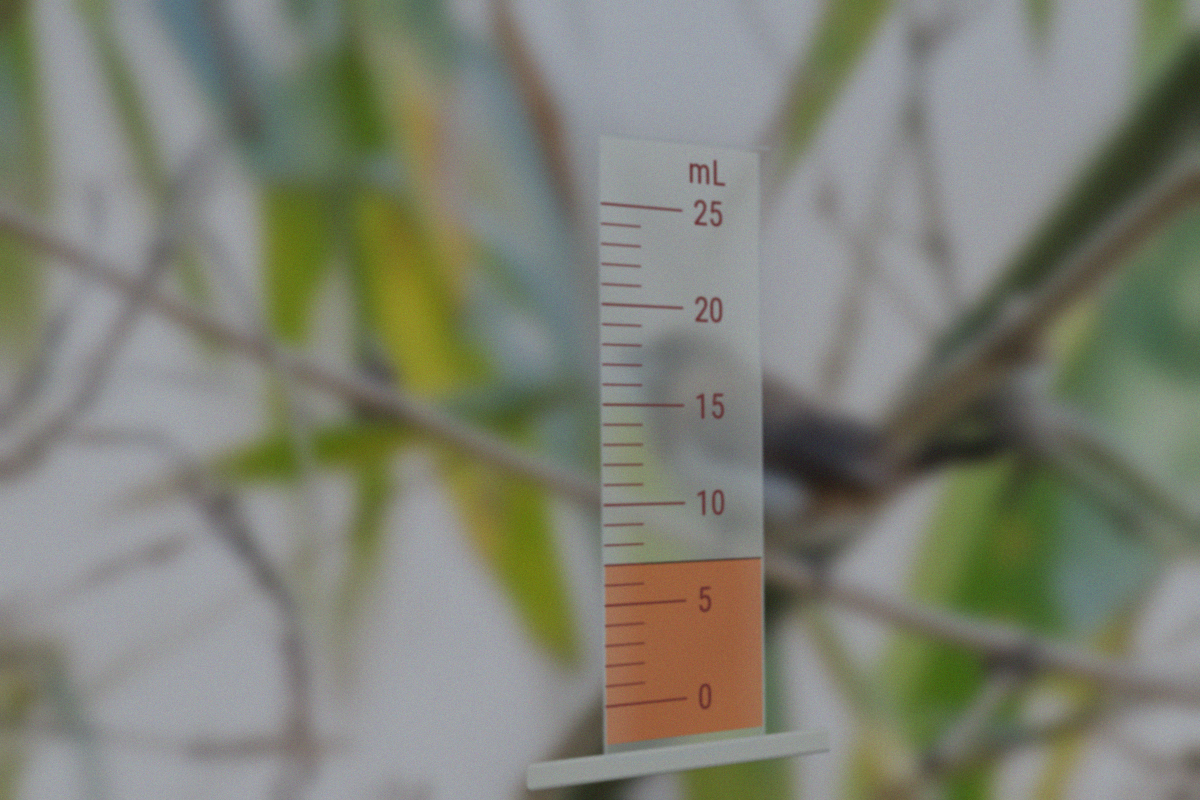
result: 7 mL
